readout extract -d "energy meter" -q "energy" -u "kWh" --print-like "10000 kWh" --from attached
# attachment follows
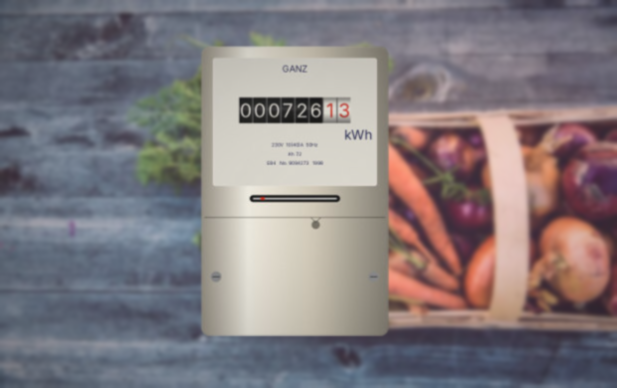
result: 726.13 kWh
